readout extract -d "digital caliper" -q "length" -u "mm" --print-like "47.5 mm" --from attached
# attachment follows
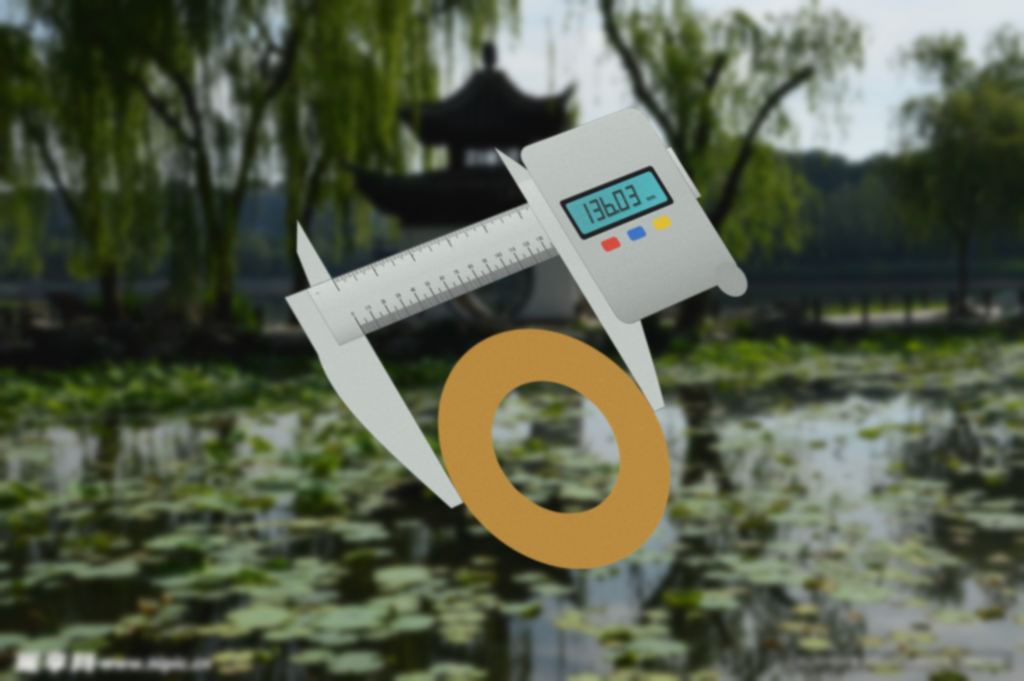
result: 136.03 mm
